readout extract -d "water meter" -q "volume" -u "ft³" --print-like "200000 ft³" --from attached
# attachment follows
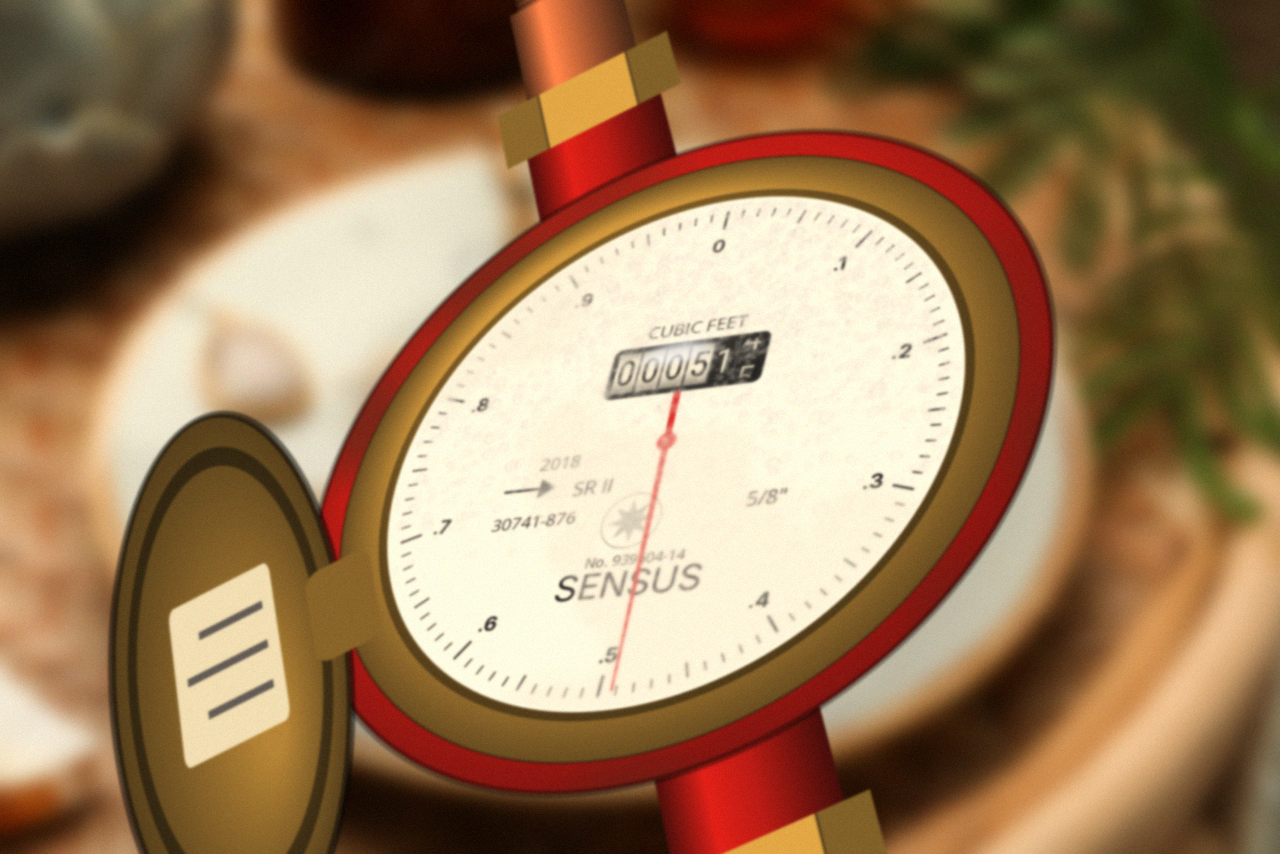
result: 514.49 ft³
